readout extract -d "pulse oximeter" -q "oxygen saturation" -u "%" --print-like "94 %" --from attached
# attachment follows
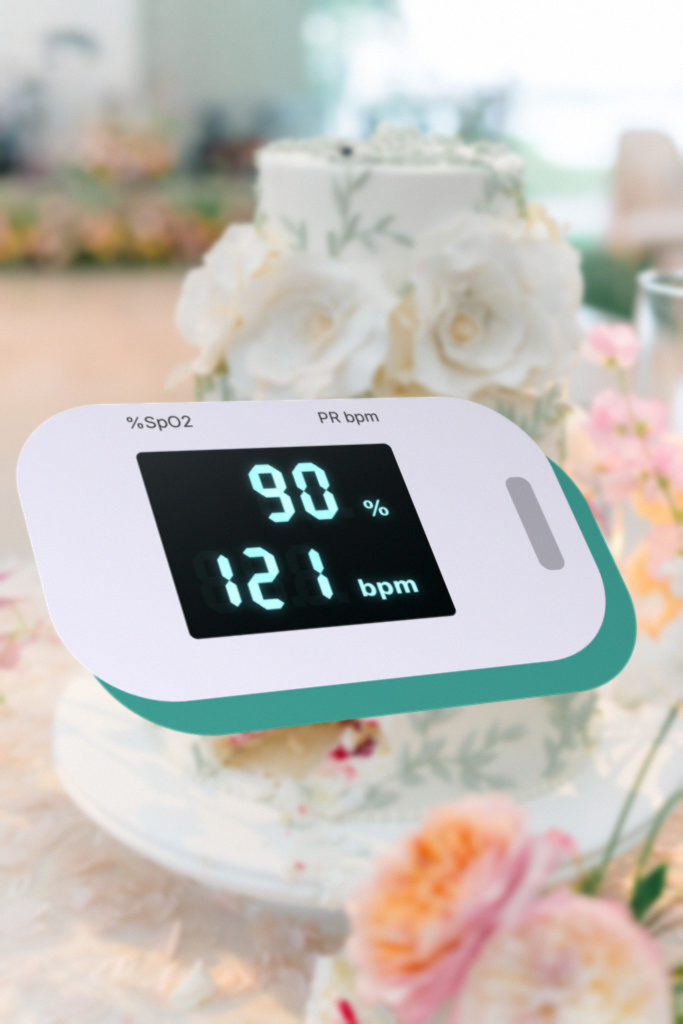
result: 90 %
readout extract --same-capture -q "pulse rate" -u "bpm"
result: 121 bpm
